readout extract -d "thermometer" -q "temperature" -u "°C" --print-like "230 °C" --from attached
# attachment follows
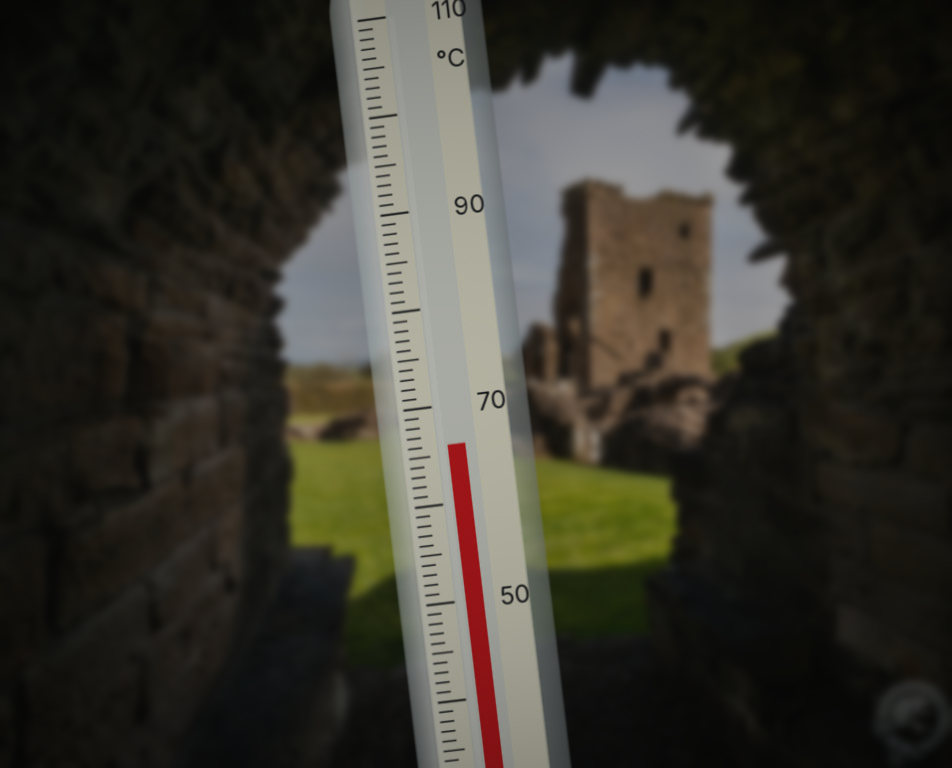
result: 66 °C
